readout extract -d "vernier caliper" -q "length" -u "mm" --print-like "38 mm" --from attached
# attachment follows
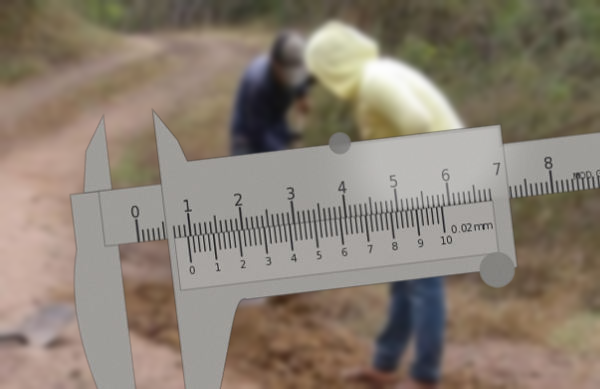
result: 9.5 mm
